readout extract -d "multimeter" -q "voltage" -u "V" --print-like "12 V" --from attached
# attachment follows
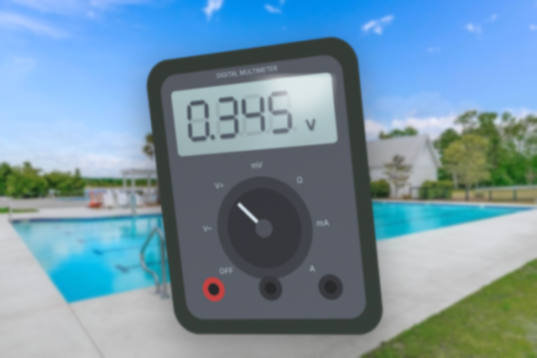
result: 0.345 V
